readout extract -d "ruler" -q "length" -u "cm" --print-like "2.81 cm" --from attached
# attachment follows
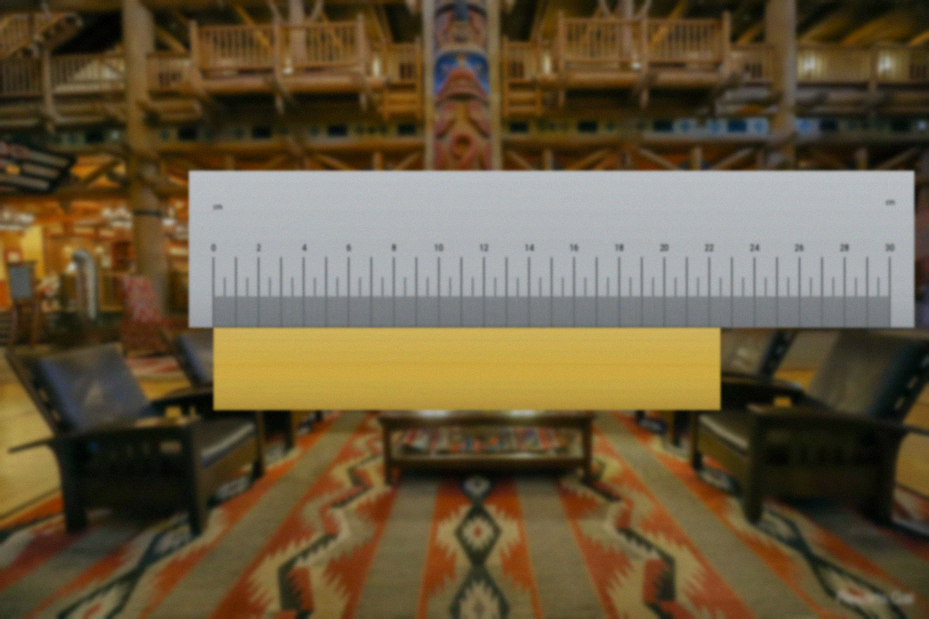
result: 22.5 cm
